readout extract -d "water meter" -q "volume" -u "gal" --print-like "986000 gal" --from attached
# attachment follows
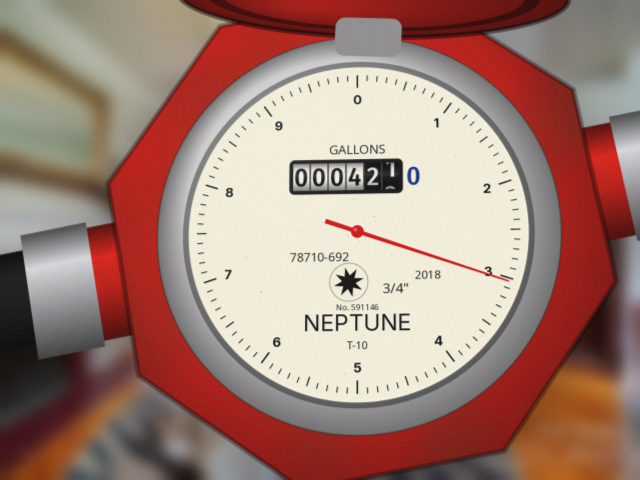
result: 4213.0 gal
